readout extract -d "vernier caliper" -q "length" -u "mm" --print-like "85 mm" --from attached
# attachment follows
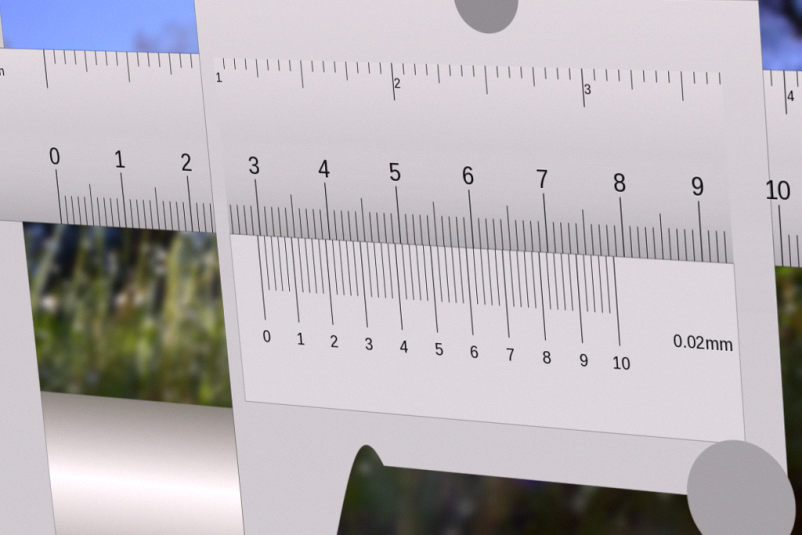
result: 29.6 mm
